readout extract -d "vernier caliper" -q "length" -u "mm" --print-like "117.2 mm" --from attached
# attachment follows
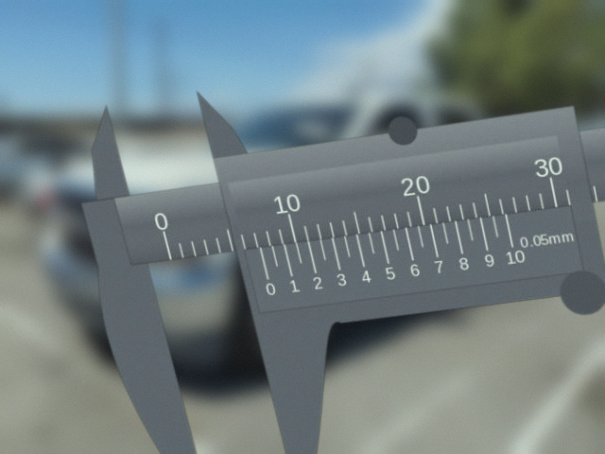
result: 7.2 mm
